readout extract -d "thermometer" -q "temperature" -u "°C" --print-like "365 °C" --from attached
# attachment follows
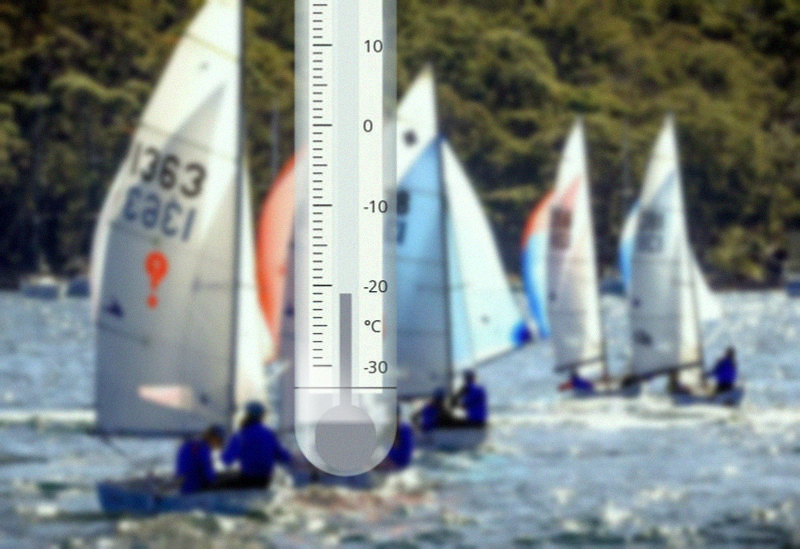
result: -21 °C
